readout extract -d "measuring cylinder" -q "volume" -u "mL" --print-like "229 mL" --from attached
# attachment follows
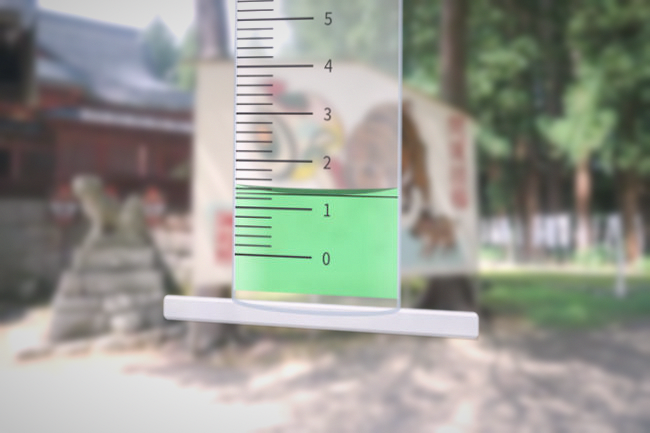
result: 1.3 mL
